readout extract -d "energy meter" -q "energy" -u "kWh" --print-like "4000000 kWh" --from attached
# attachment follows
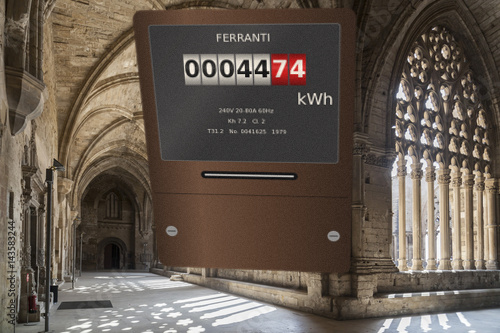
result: 44.74 kWh
